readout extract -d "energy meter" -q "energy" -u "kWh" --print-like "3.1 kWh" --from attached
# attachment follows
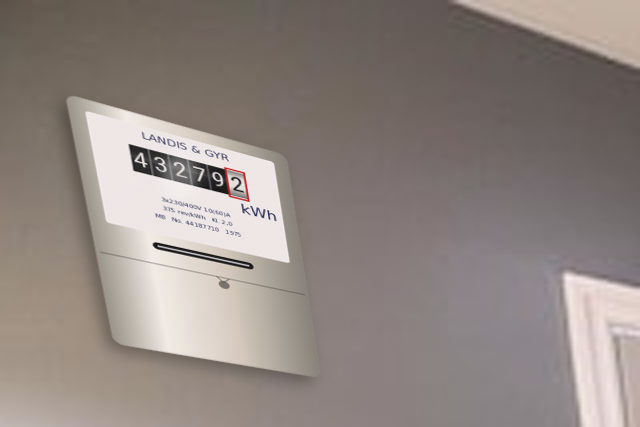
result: 43279.2 kWh
